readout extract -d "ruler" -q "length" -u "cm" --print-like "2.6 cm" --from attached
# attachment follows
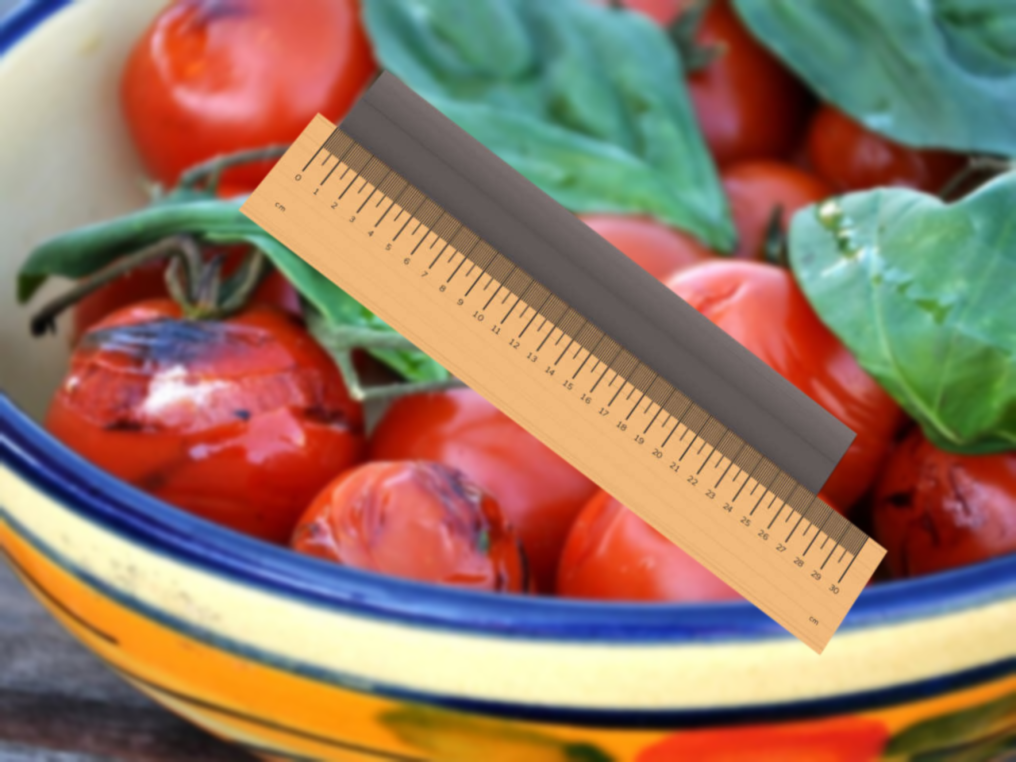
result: 27 cm
